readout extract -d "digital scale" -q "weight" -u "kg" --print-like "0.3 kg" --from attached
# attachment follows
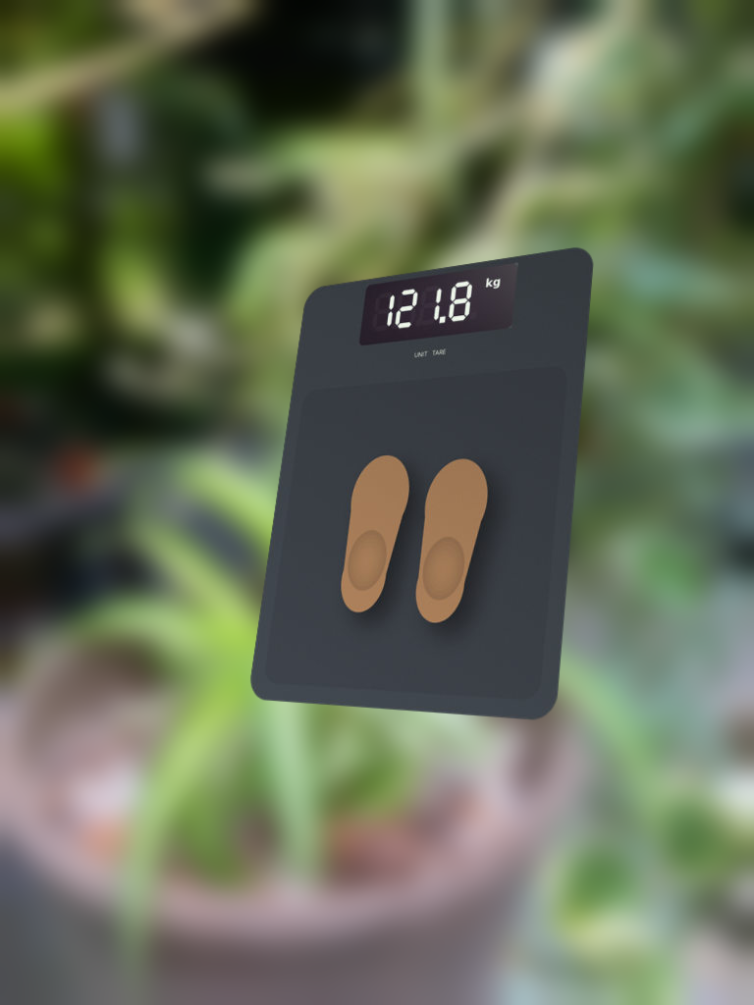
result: 121.8 kg
